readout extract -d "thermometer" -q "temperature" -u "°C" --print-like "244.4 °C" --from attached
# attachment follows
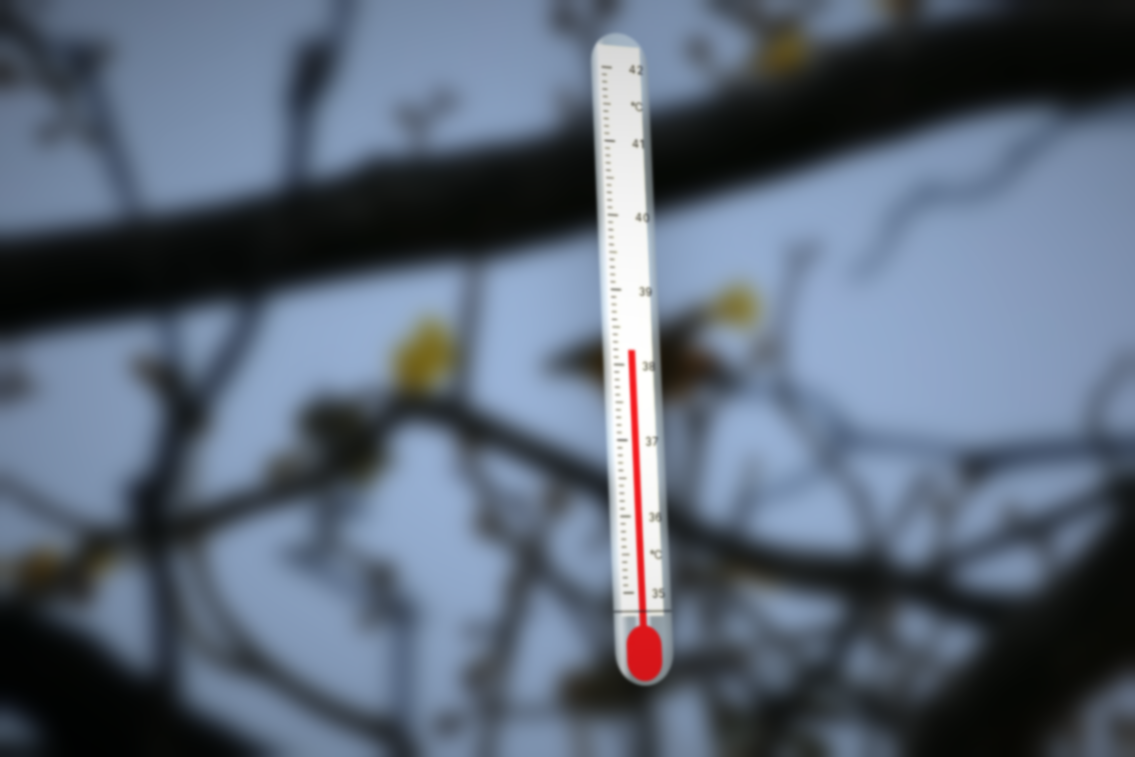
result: 38.2 °C
